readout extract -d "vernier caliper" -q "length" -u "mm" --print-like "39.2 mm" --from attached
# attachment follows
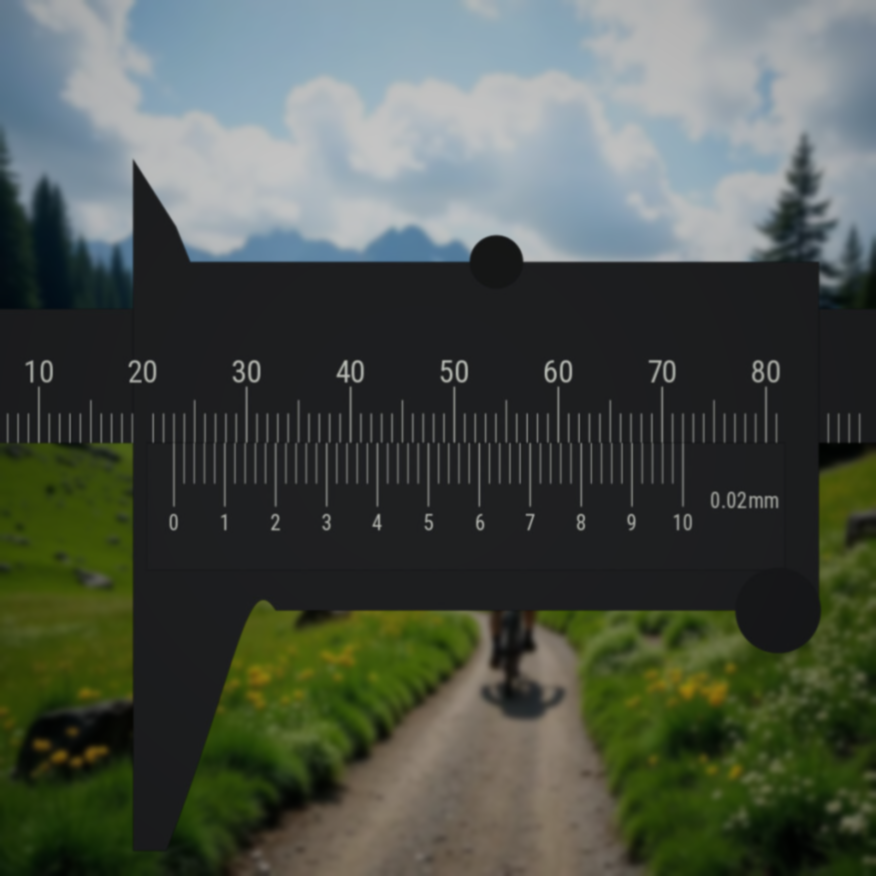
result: 23.0 mm
